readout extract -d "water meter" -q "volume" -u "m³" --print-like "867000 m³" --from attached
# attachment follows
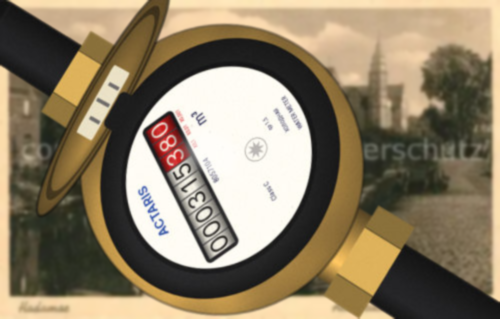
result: 315.380 m³
